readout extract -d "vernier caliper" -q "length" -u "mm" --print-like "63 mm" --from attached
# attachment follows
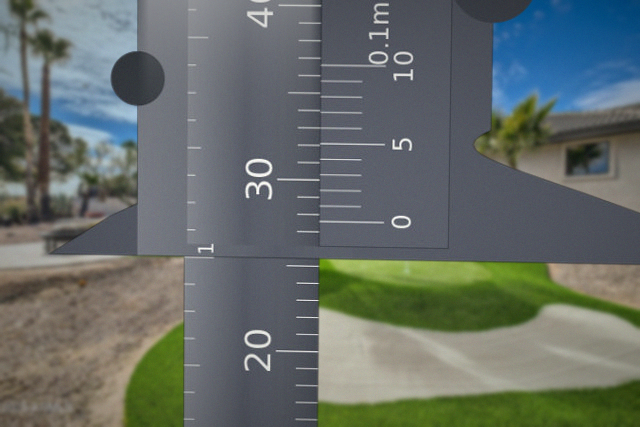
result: 27.6 mm
